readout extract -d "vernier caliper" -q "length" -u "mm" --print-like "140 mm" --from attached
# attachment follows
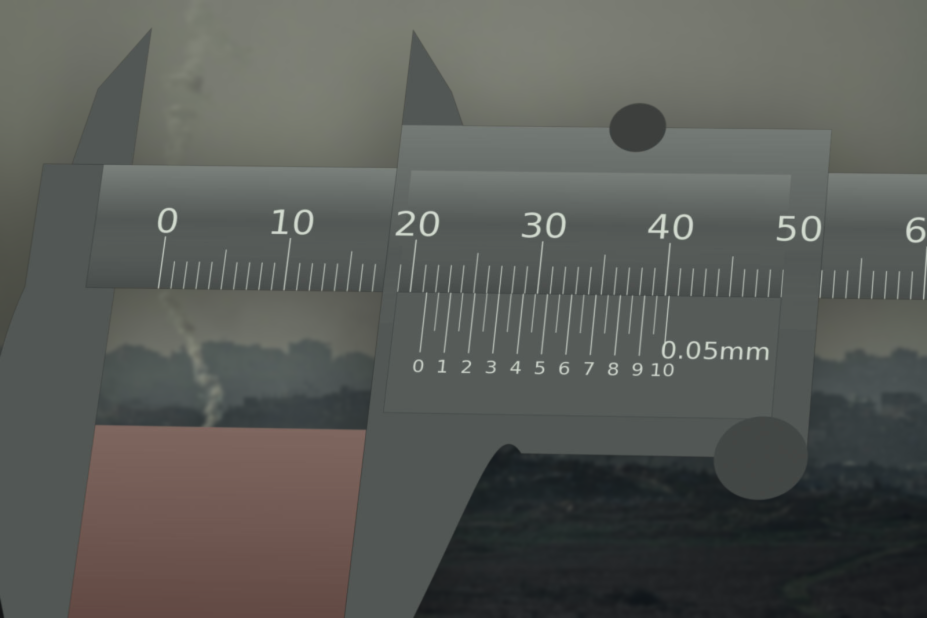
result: 21.3 mm
